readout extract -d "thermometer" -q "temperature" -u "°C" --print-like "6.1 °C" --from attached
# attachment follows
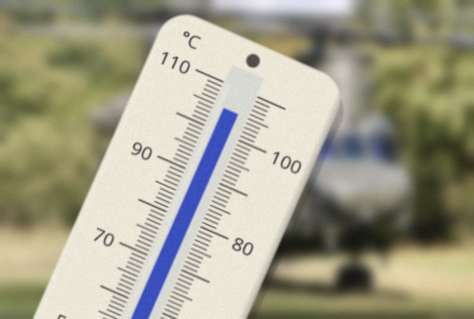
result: 105 °C
